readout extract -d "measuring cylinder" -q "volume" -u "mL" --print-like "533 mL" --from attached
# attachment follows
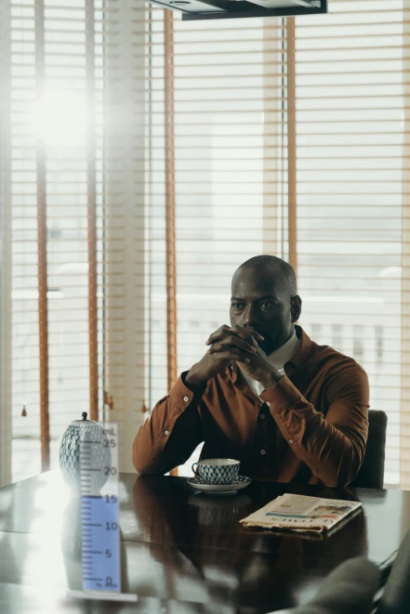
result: 15 mL
